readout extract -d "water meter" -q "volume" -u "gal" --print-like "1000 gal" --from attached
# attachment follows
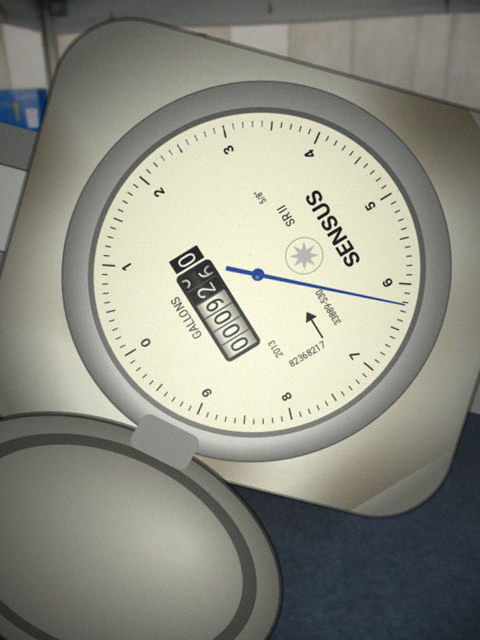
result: 9256.2 gal
